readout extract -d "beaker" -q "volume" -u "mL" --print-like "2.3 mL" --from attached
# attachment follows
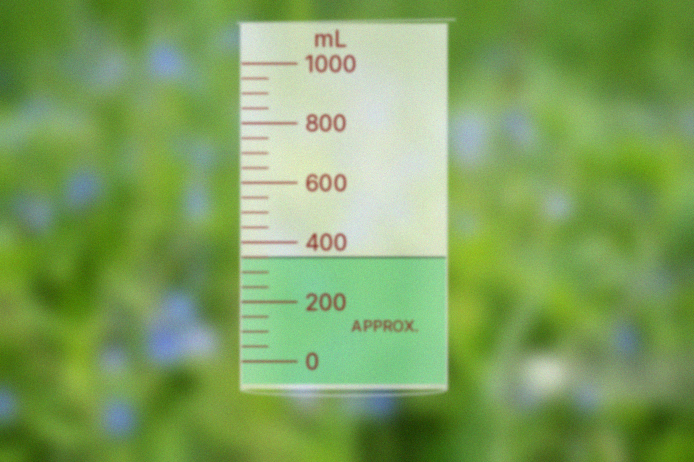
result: 350 mL
